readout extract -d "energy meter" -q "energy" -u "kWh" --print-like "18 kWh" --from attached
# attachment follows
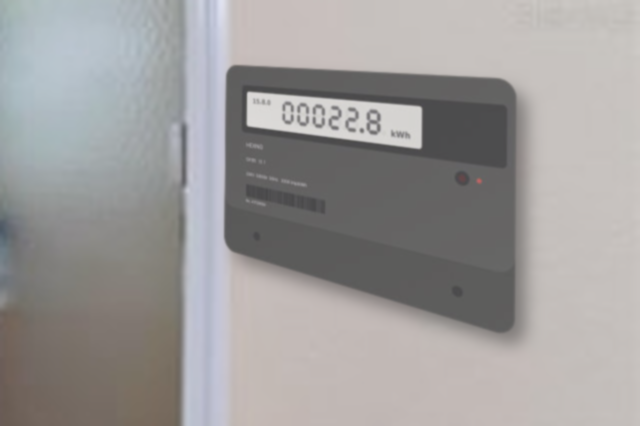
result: 22.8 kWh
